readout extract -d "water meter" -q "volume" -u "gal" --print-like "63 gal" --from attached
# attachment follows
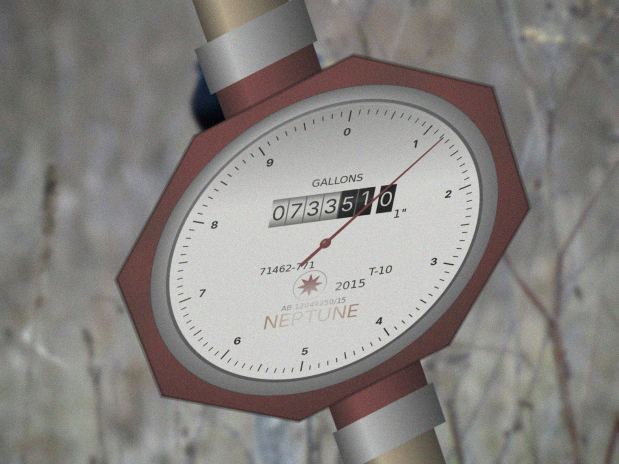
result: 733511.2 gal
